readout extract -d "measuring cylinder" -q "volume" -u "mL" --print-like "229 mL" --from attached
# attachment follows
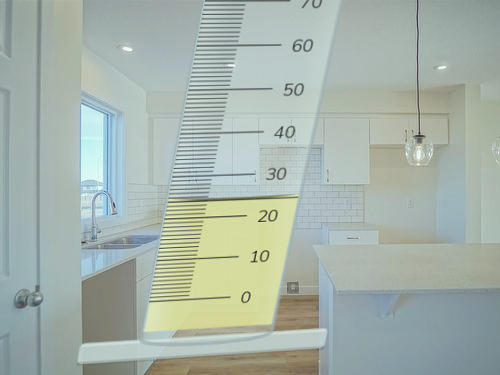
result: 24 mL
